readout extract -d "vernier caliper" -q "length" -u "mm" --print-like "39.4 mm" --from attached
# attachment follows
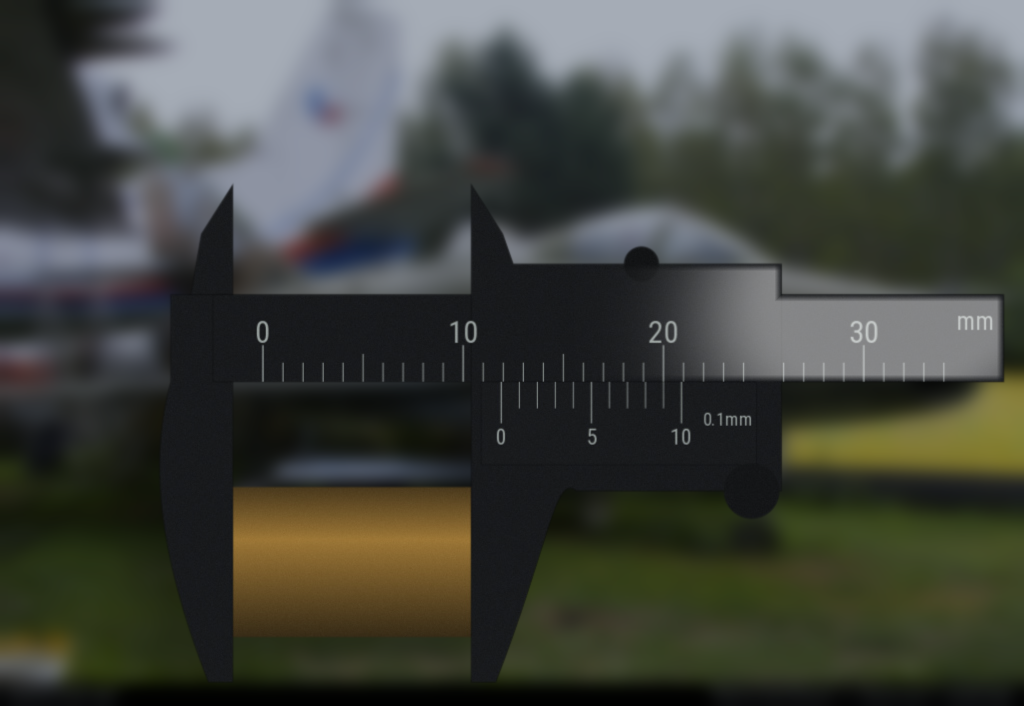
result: 11.9 mm
